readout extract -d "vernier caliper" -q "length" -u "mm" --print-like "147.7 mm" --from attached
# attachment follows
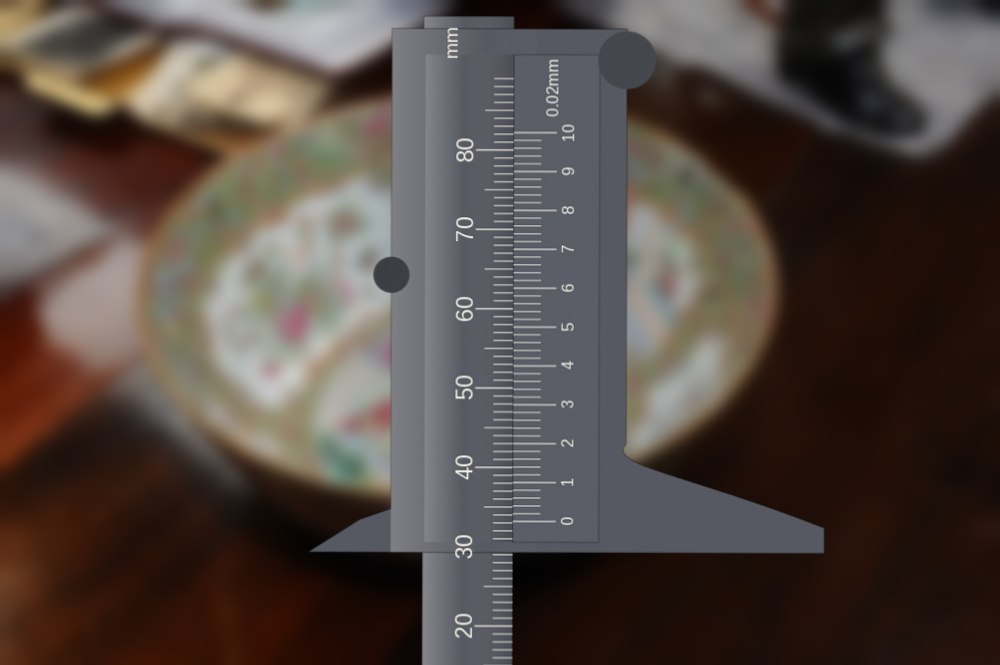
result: 33.2 mm
